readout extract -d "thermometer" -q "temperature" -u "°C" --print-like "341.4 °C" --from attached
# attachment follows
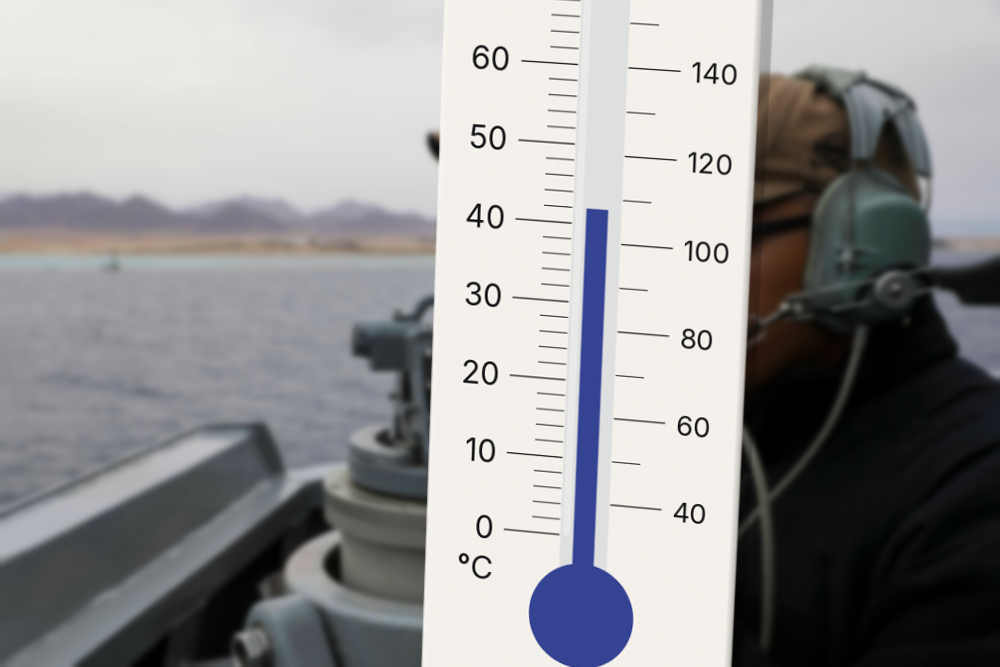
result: 42 °C
